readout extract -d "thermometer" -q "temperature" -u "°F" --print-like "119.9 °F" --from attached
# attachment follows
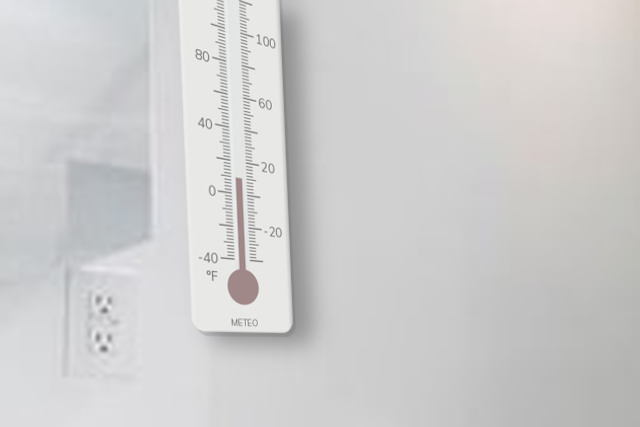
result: 10 °F
